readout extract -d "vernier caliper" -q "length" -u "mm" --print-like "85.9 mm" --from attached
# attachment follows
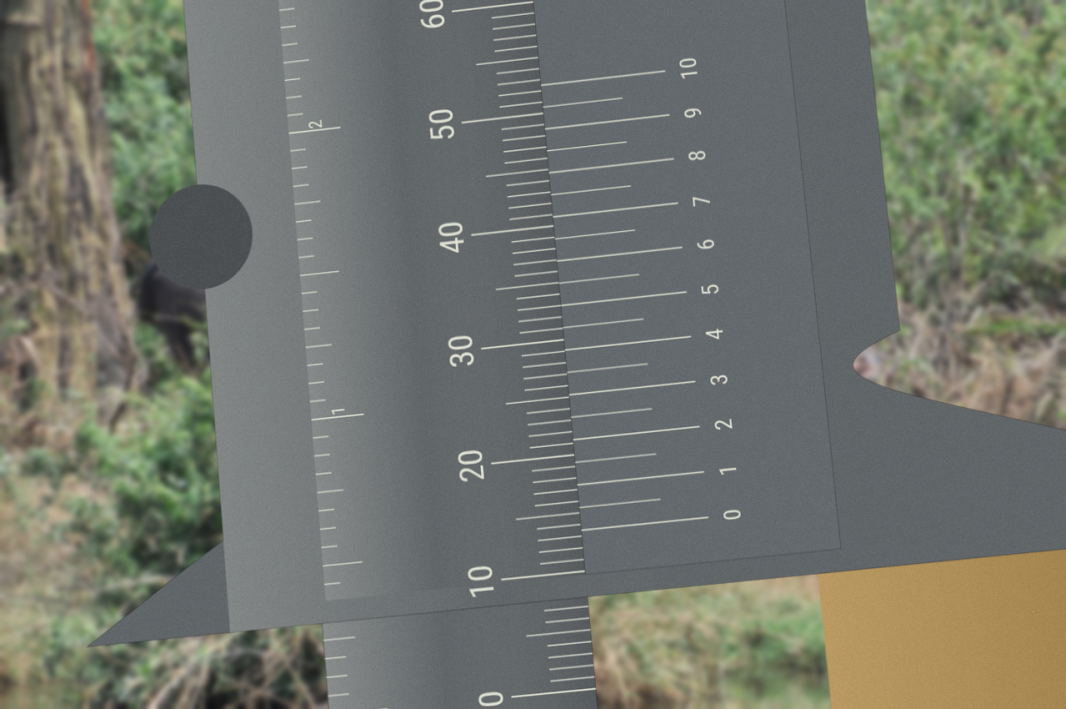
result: 13.5 mm
